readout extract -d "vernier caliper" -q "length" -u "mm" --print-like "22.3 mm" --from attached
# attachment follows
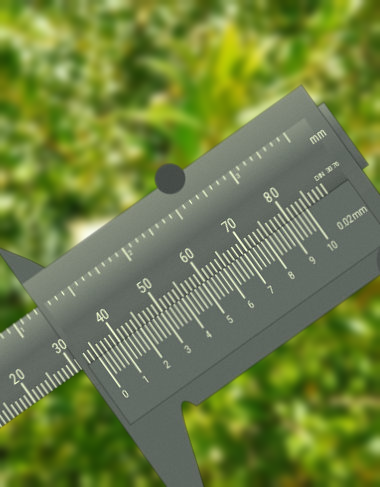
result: 35.0 mm
